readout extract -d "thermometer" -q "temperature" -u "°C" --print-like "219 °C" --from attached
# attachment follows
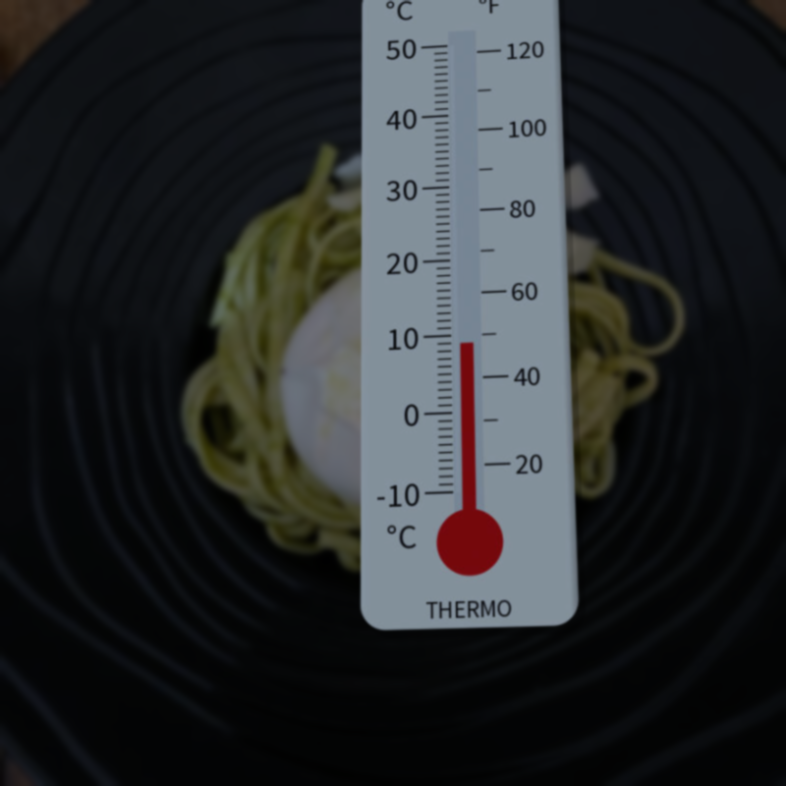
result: 9 °C
